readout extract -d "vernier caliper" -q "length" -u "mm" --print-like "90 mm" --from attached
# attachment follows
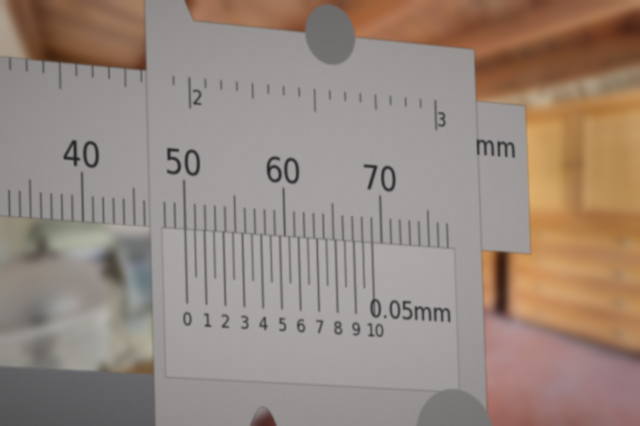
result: 50.0 mm
